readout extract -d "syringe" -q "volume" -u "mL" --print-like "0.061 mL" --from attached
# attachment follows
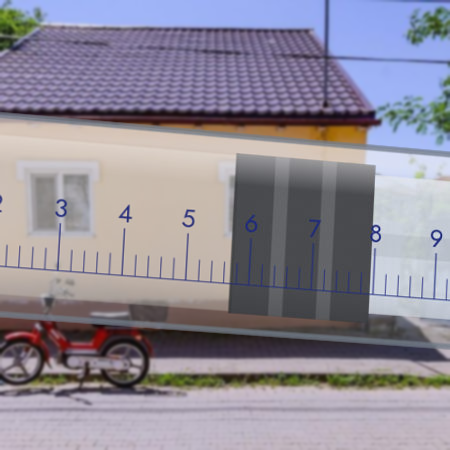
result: 5.7 mL
